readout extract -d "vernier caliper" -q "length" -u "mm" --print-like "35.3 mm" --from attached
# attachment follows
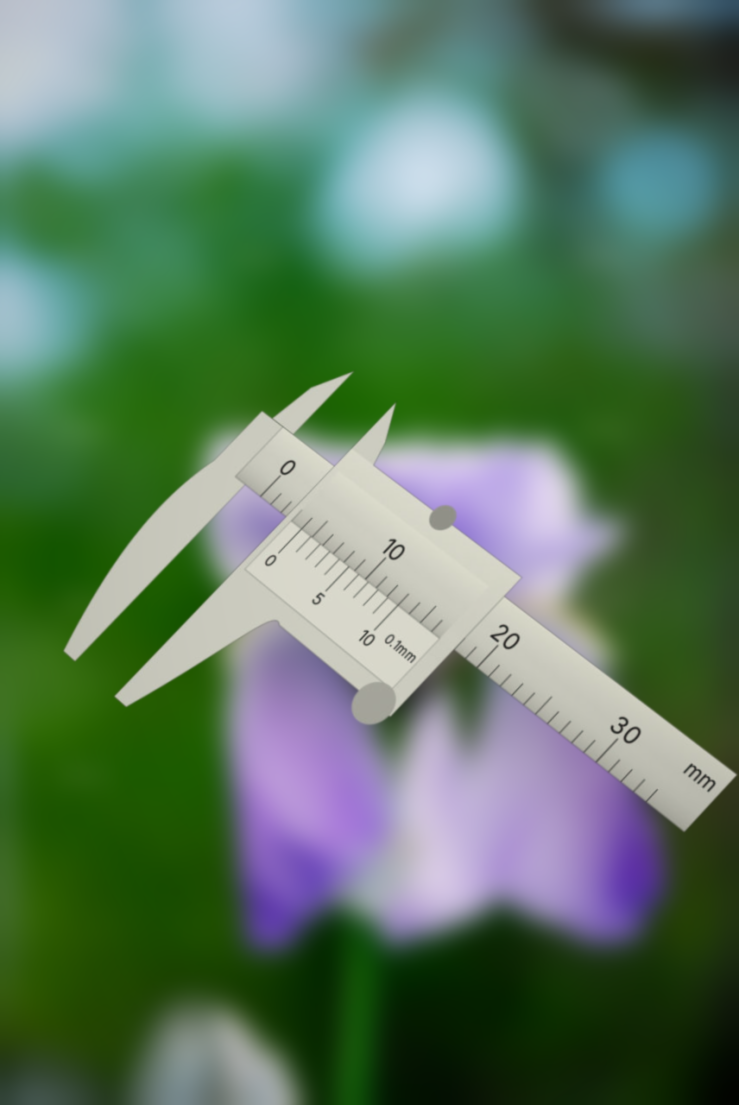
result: 4.0 mm
